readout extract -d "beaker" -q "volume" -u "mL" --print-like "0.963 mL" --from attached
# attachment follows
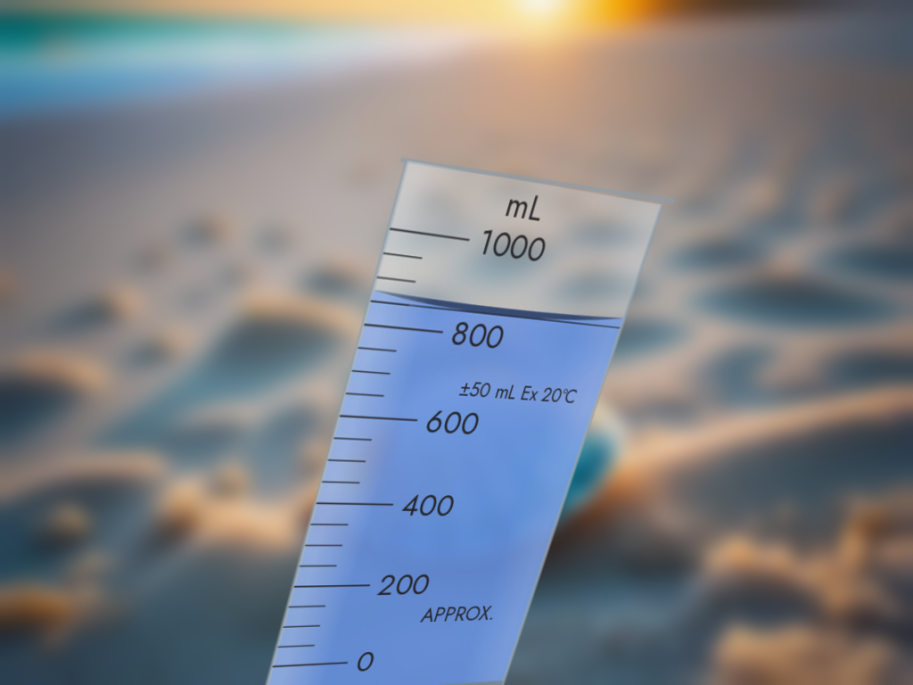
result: 850 mL
